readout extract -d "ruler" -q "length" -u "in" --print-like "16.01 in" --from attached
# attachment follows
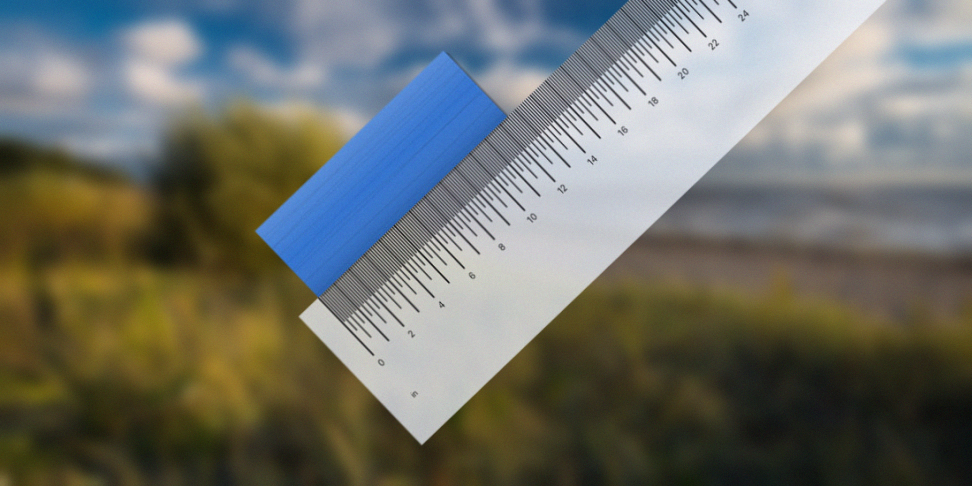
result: 12.5 in
